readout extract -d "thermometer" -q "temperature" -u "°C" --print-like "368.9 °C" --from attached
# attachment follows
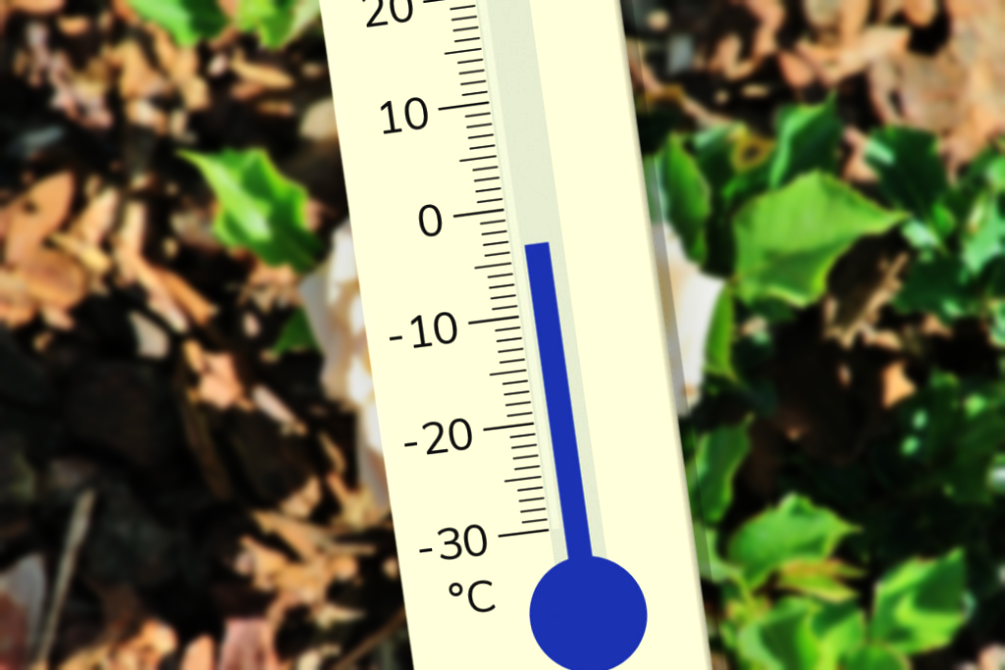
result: -3.5 °C
